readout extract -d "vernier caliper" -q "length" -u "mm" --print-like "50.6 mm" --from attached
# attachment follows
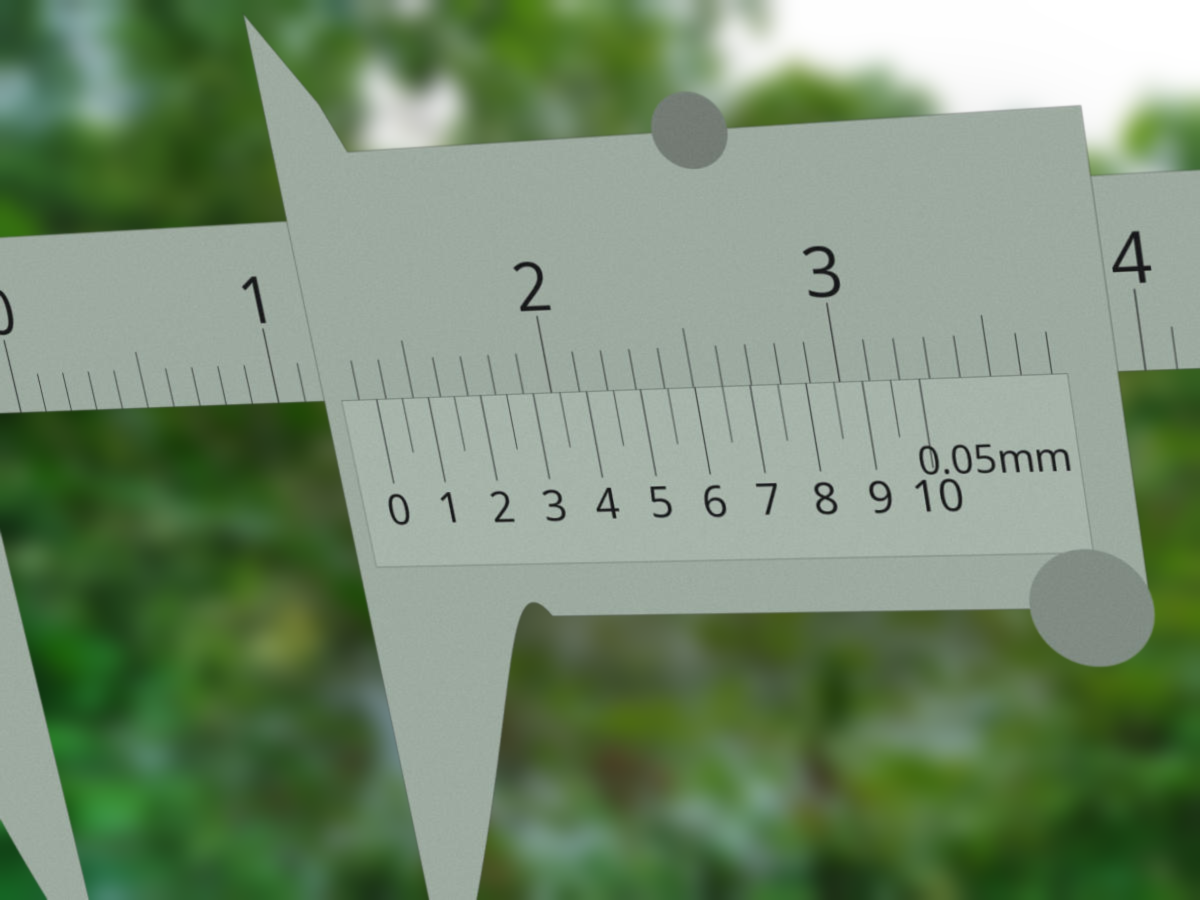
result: 13.65 mm
